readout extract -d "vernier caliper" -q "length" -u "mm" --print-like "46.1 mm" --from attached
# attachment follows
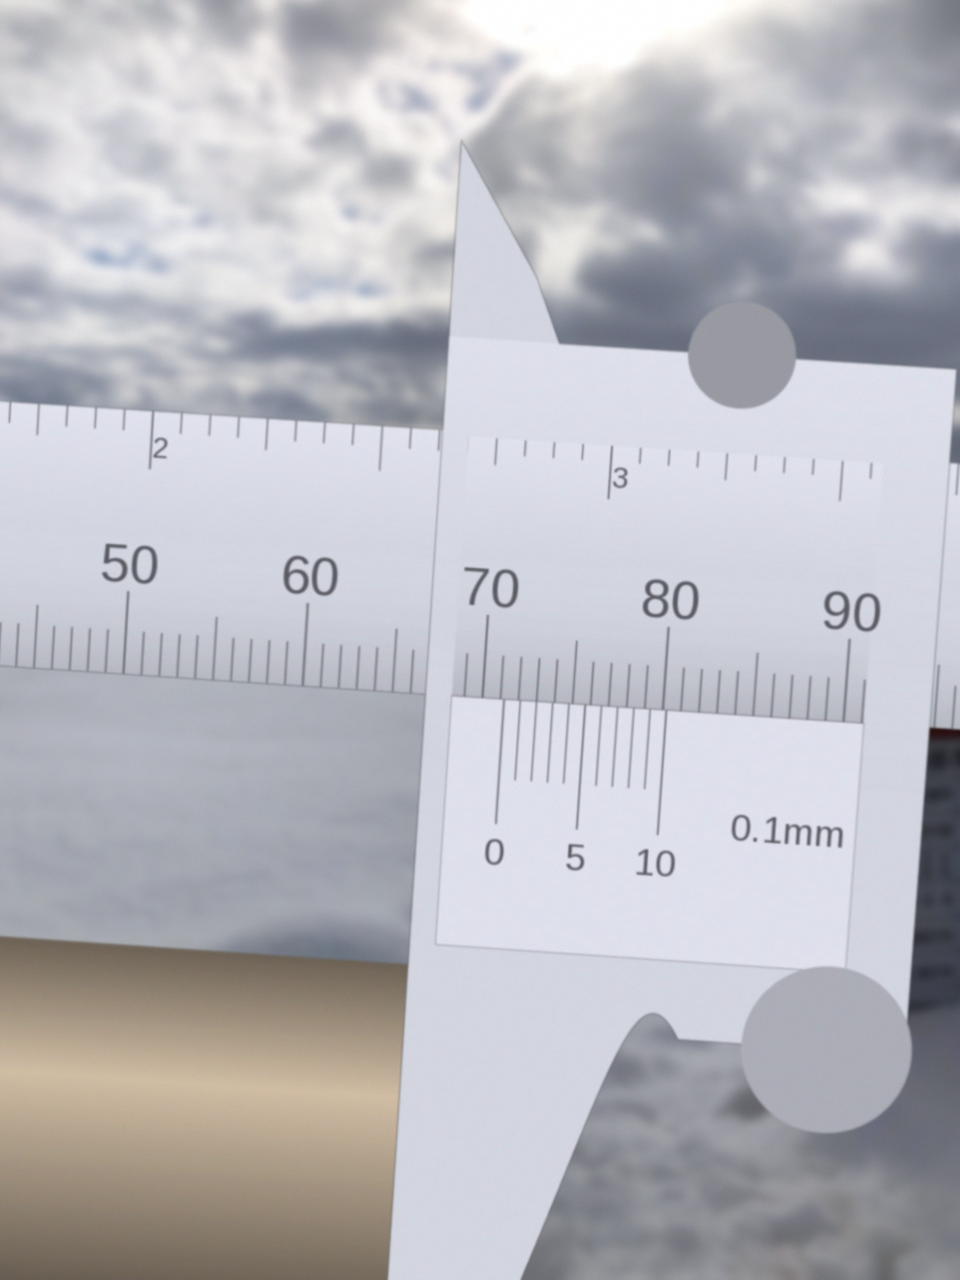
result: 71.2 mm
